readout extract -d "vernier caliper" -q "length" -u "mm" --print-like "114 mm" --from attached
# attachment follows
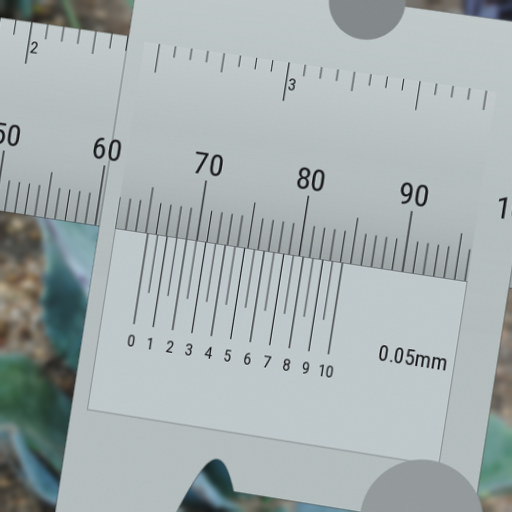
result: 65.2 mm
